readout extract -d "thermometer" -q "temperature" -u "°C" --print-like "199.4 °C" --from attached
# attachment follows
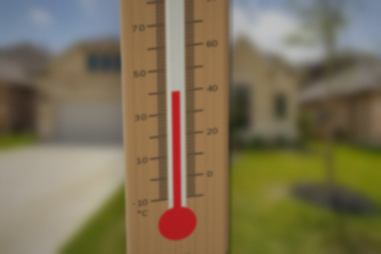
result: 40 °C
